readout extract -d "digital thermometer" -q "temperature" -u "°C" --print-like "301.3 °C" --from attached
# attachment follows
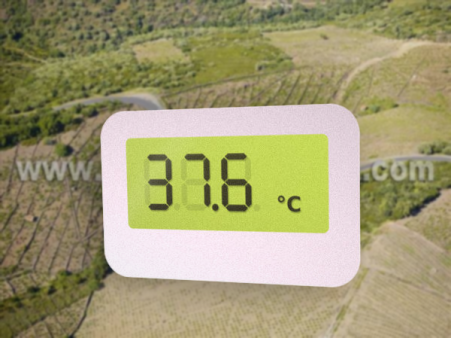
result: 37.6 °C
